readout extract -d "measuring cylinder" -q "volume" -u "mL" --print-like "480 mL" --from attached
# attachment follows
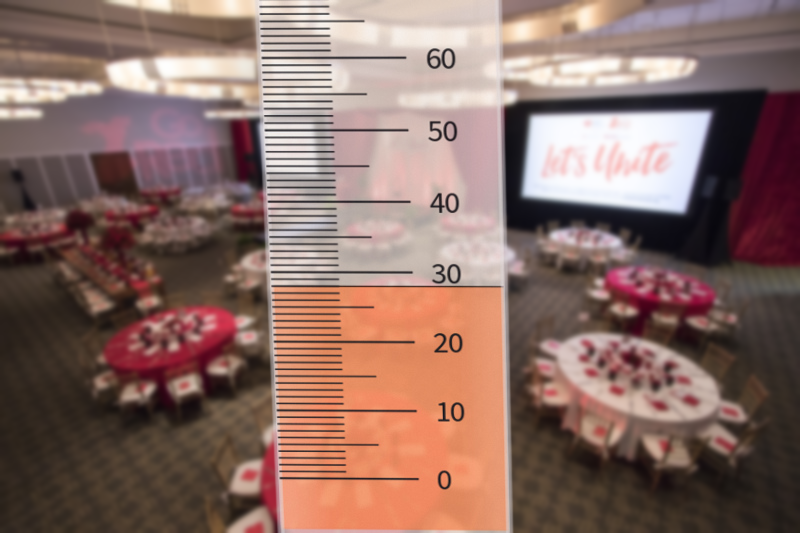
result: 28 mL
